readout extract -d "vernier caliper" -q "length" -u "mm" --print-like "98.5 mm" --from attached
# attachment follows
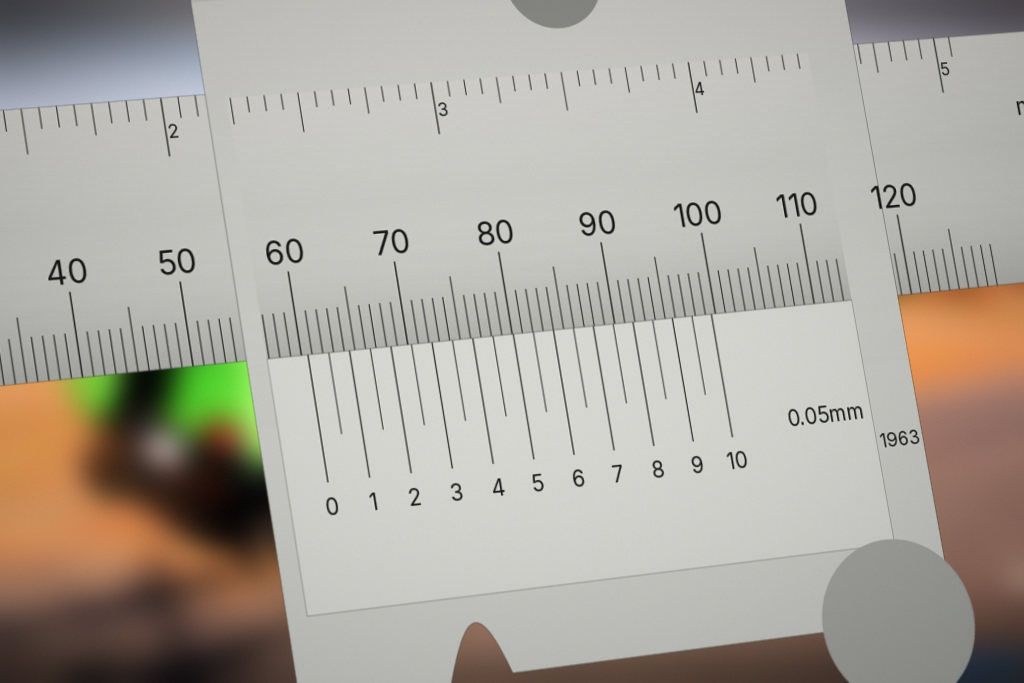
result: 60.6 mm
